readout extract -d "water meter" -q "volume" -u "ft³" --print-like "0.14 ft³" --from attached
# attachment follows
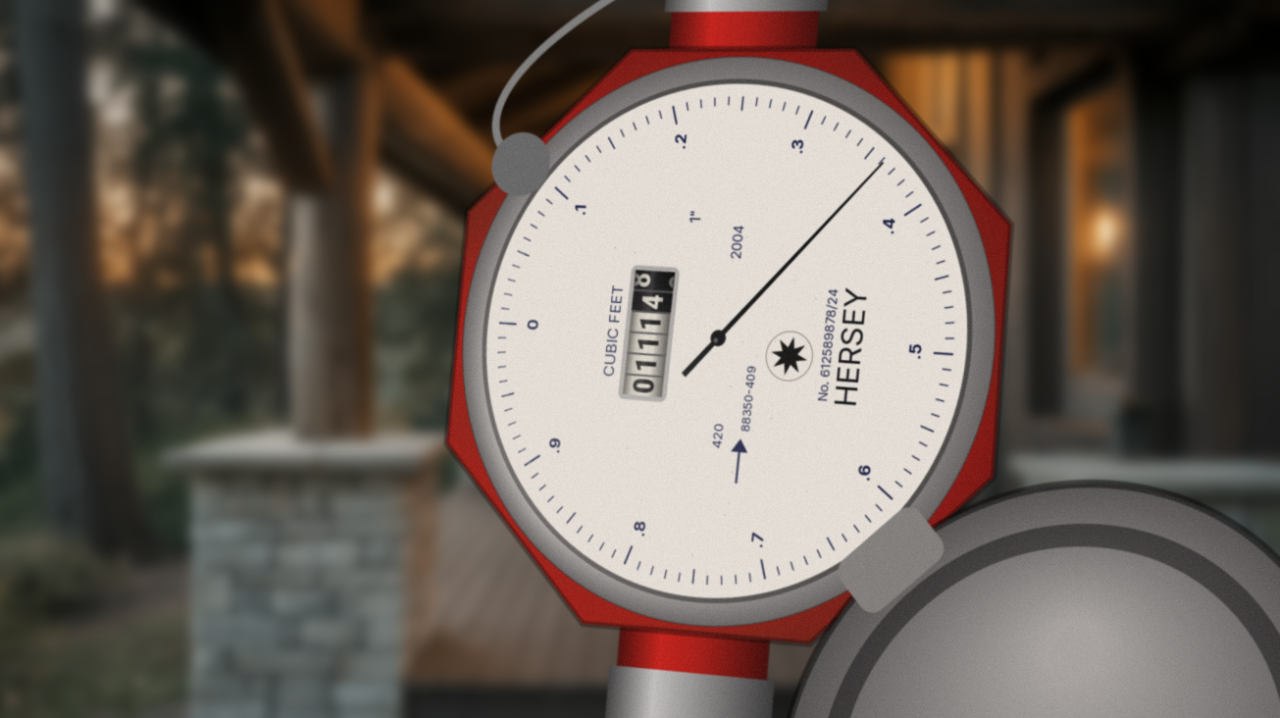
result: 11148.36 ft³
